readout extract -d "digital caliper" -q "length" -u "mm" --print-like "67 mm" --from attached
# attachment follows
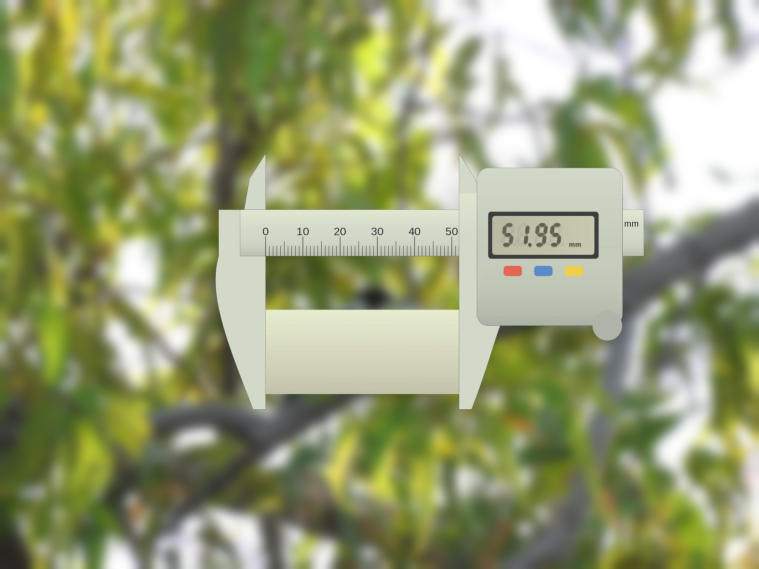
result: 51.95 mm
